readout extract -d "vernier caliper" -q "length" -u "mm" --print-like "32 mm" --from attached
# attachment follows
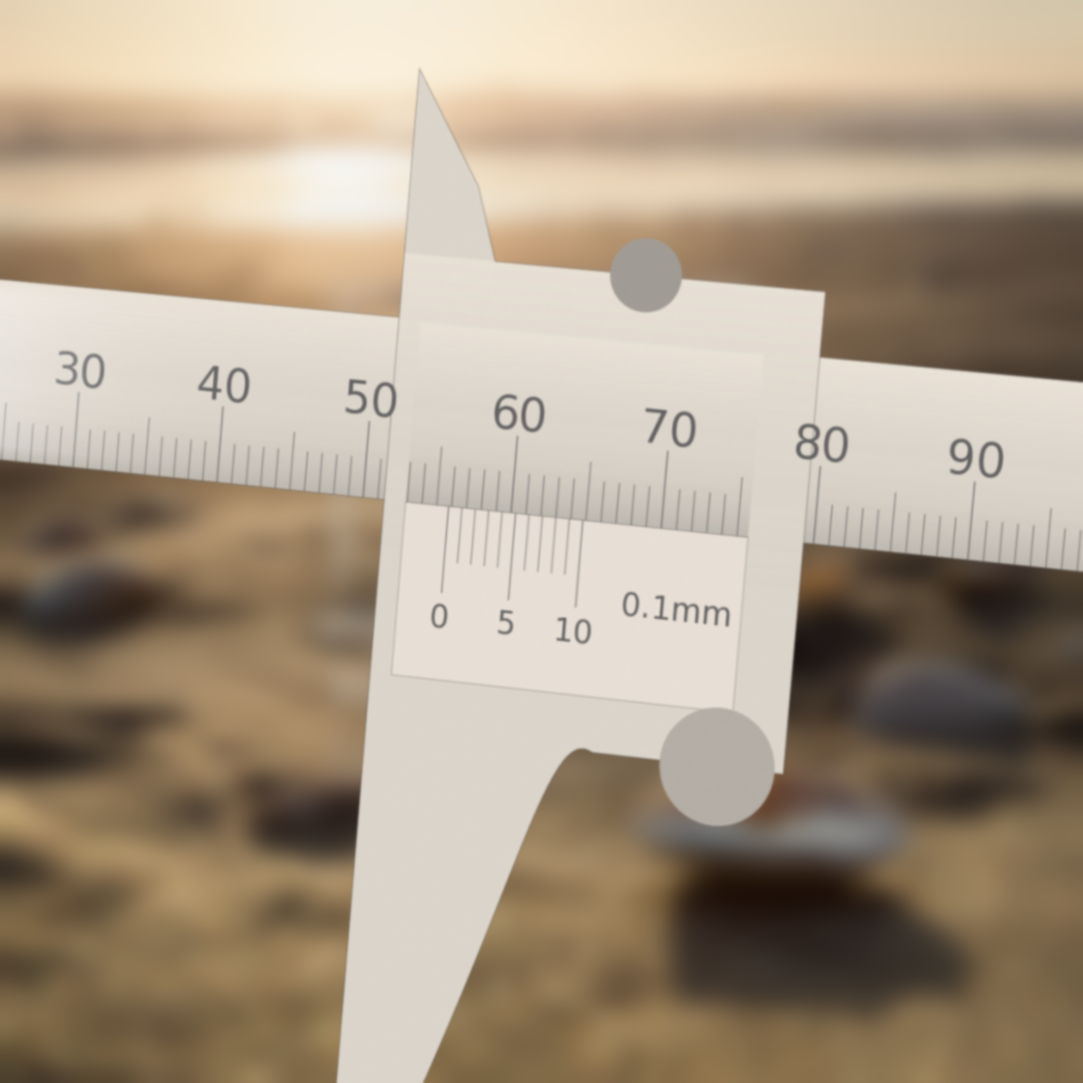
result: 55.8 mm
